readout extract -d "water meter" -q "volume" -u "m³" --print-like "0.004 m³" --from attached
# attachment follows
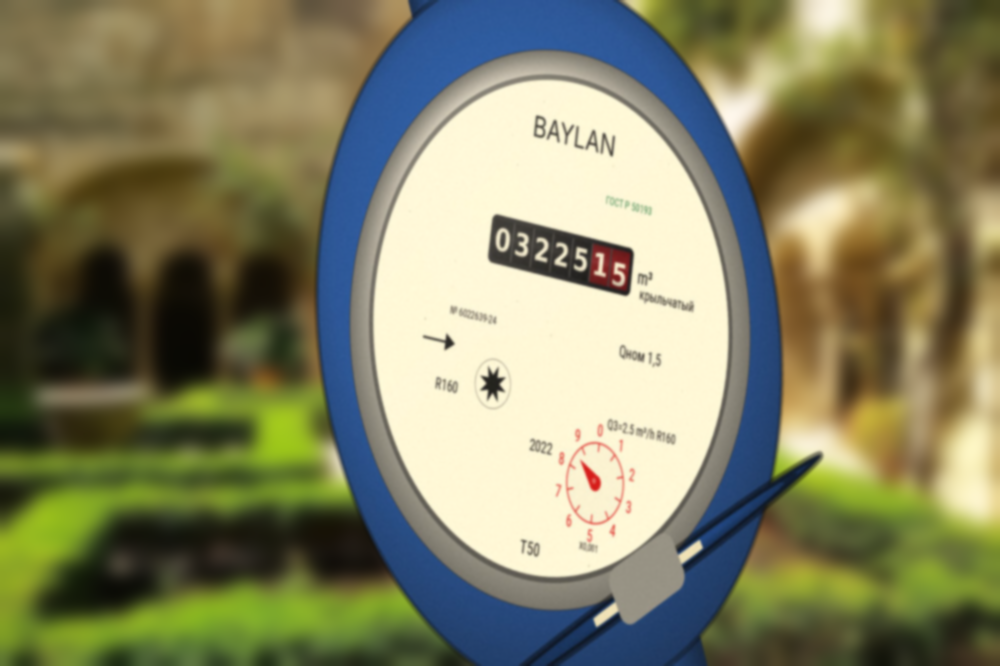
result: 3225.148 m³
